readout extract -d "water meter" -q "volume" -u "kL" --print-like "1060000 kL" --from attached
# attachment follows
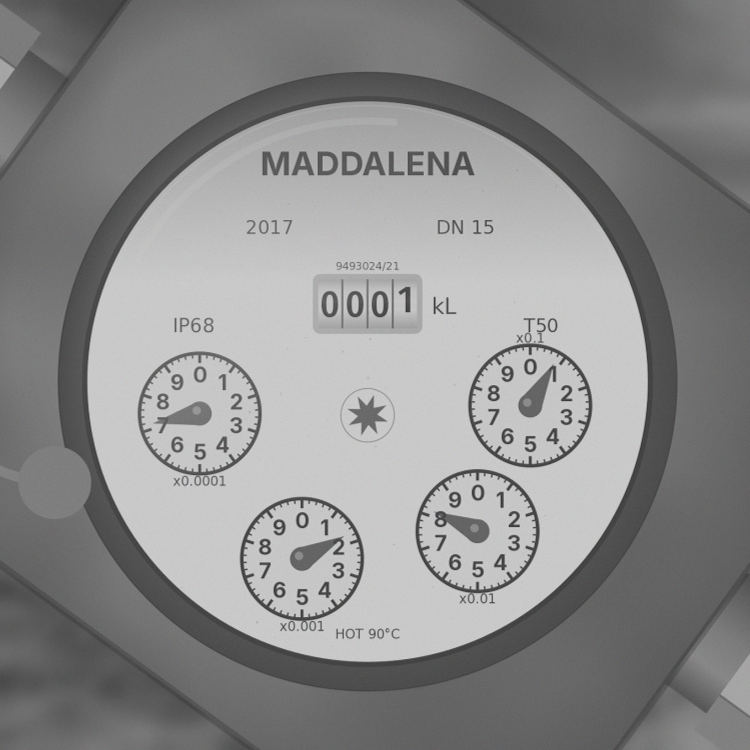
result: 1.0817 kL
